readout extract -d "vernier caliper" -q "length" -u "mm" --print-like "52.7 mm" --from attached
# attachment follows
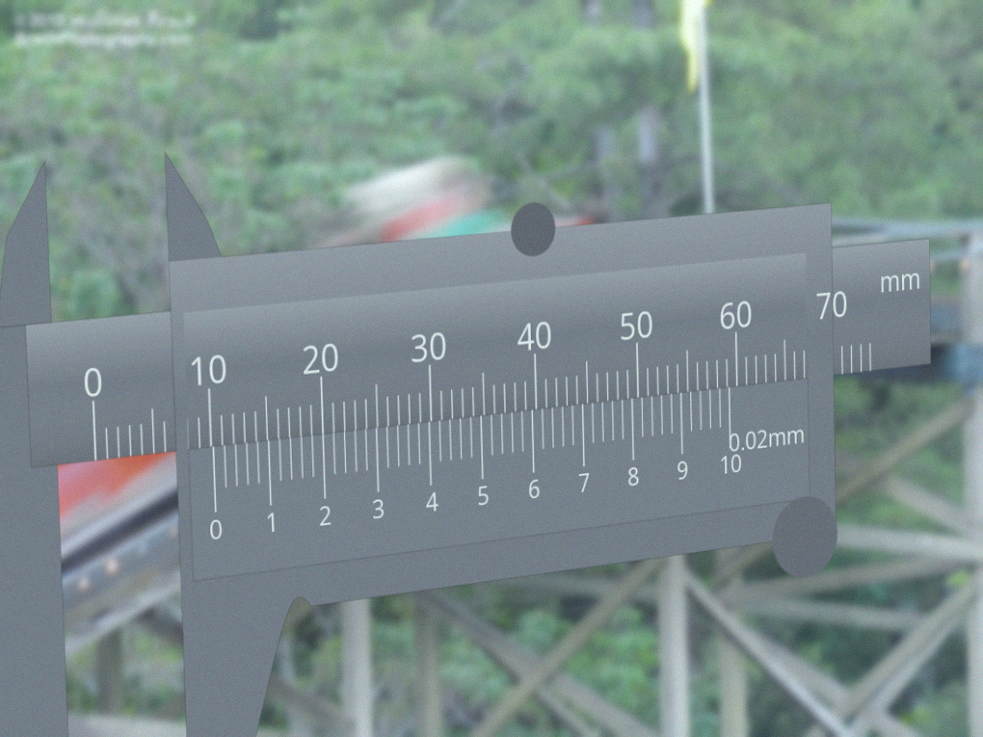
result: 10.2 mm
